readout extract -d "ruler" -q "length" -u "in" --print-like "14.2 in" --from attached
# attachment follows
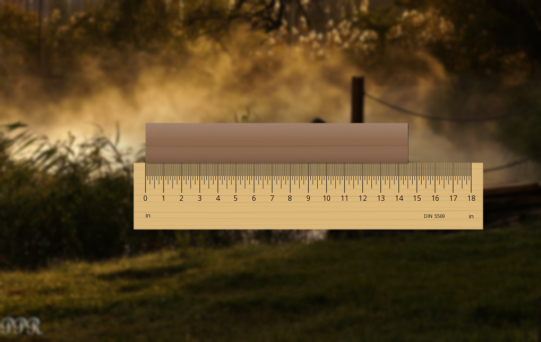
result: 14.5 in
